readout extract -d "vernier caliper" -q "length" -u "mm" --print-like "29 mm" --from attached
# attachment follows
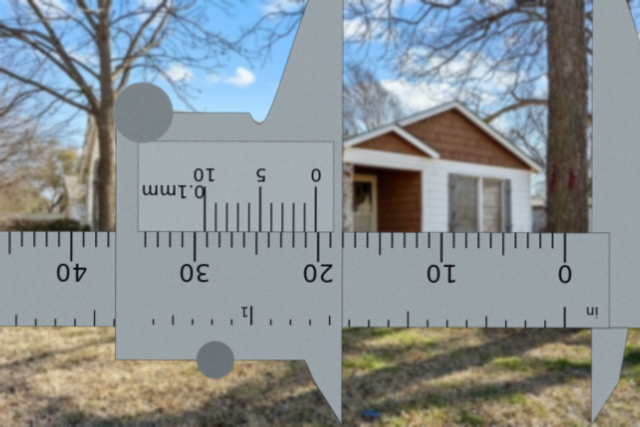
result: 20.2 mm
